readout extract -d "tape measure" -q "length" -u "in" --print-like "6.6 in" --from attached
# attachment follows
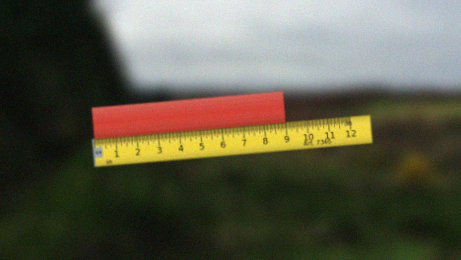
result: 9 in
